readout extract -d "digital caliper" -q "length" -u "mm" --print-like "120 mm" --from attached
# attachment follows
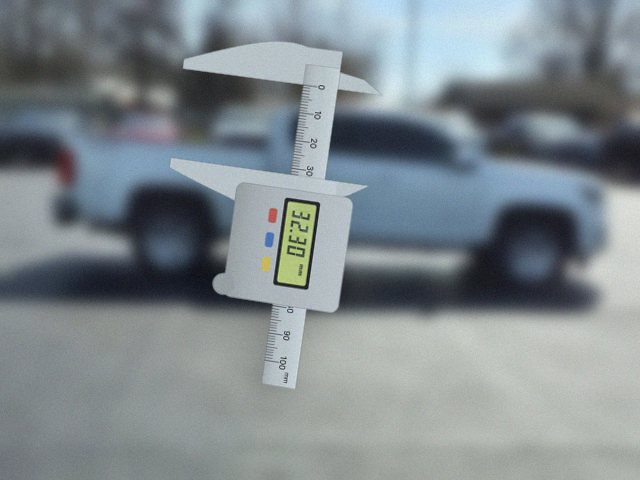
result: 32.30 mm
